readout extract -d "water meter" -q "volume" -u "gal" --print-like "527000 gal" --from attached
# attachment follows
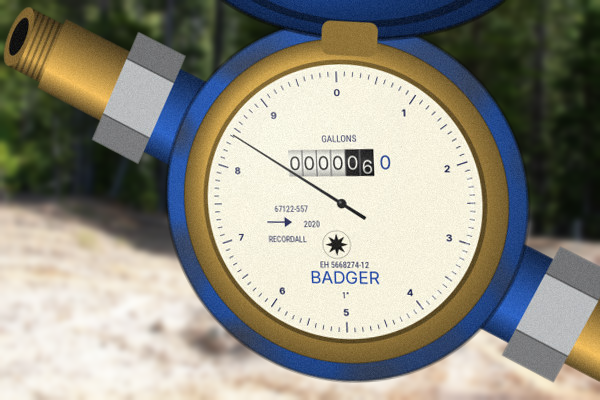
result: 58.4 gal
